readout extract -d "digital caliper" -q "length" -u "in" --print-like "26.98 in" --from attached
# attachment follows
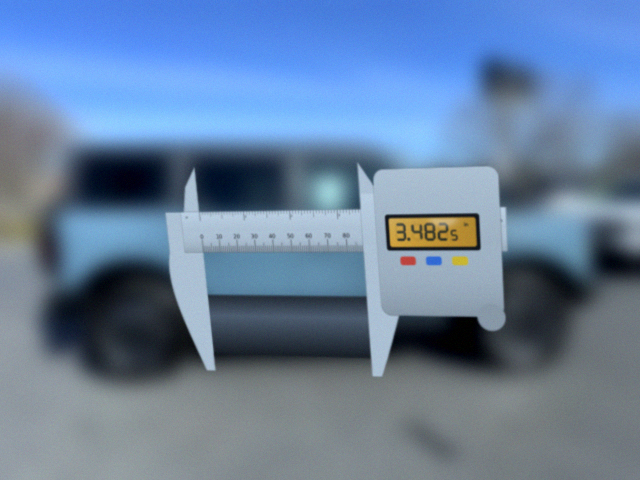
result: 3.4825 in
